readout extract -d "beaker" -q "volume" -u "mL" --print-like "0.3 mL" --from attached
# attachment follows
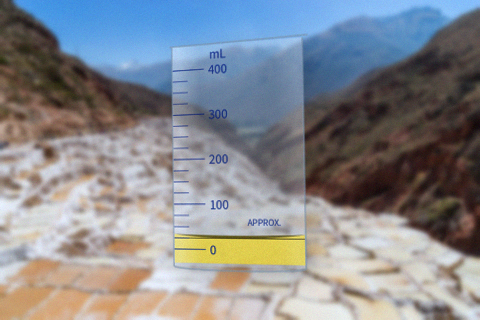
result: 25 mL
